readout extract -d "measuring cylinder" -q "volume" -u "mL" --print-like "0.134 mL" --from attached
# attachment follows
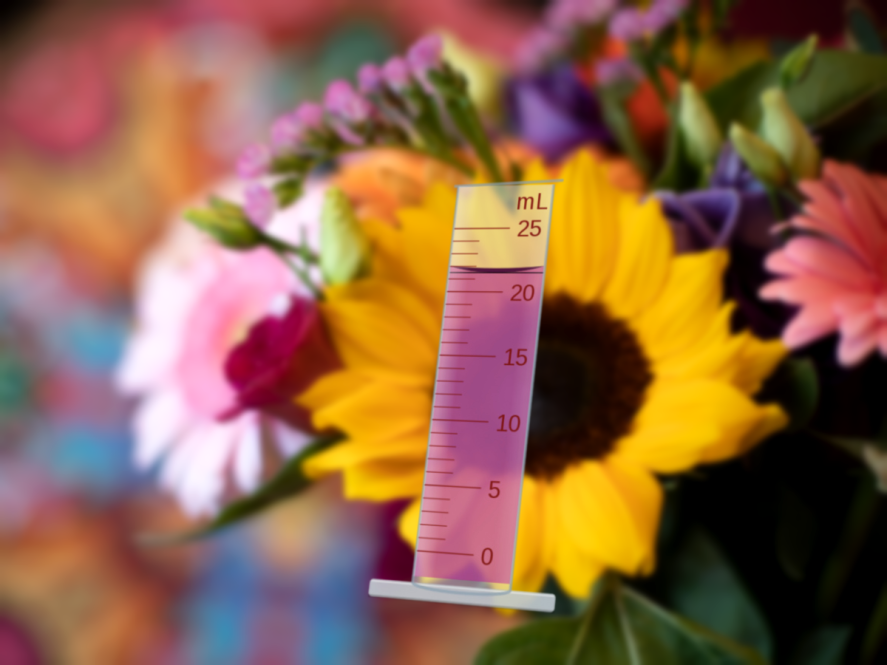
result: 21.5 mL
